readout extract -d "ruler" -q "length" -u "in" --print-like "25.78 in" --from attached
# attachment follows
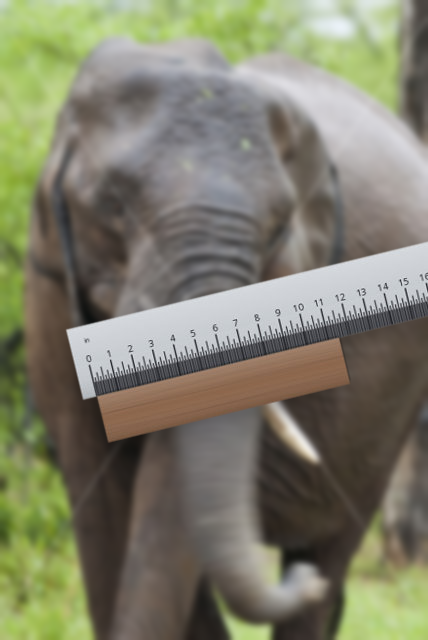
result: 11.5 in
